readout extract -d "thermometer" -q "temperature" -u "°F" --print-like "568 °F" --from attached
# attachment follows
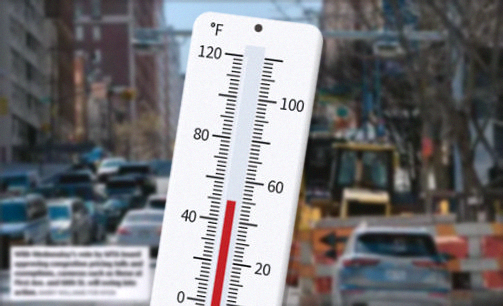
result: 50 °F
